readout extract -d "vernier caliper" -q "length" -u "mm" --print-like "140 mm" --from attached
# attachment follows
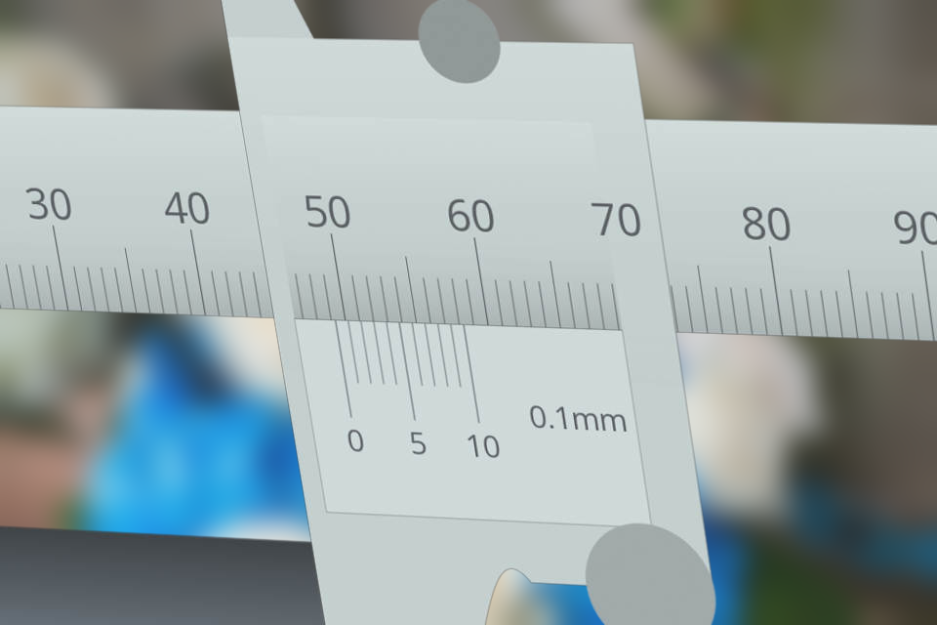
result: 49.3 mm
